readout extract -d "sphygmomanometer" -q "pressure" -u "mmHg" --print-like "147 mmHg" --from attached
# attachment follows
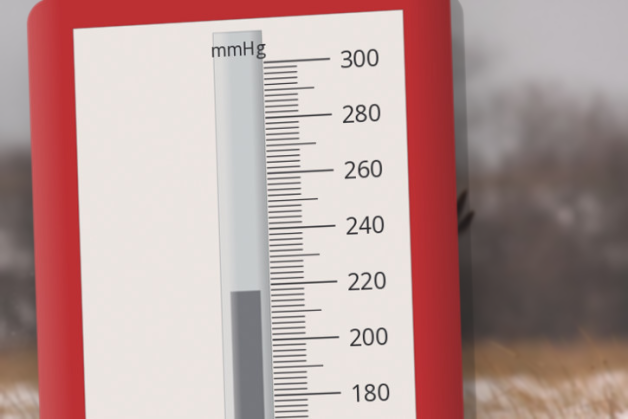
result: 218 mmHg
